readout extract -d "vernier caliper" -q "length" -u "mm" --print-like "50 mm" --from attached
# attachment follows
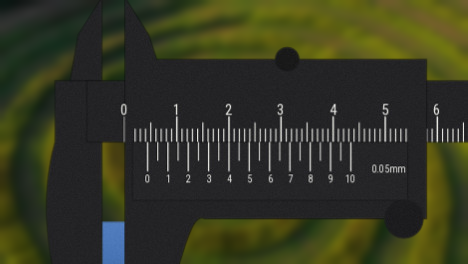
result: 4.4 mm
